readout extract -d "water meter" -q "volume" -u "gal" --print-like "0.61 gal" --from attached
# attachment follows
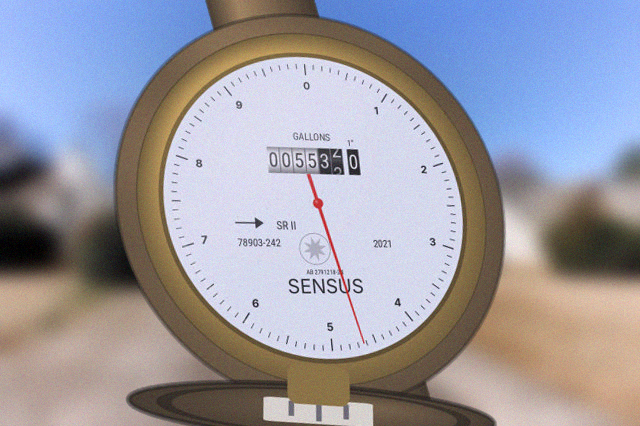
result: 55324.6 gal
